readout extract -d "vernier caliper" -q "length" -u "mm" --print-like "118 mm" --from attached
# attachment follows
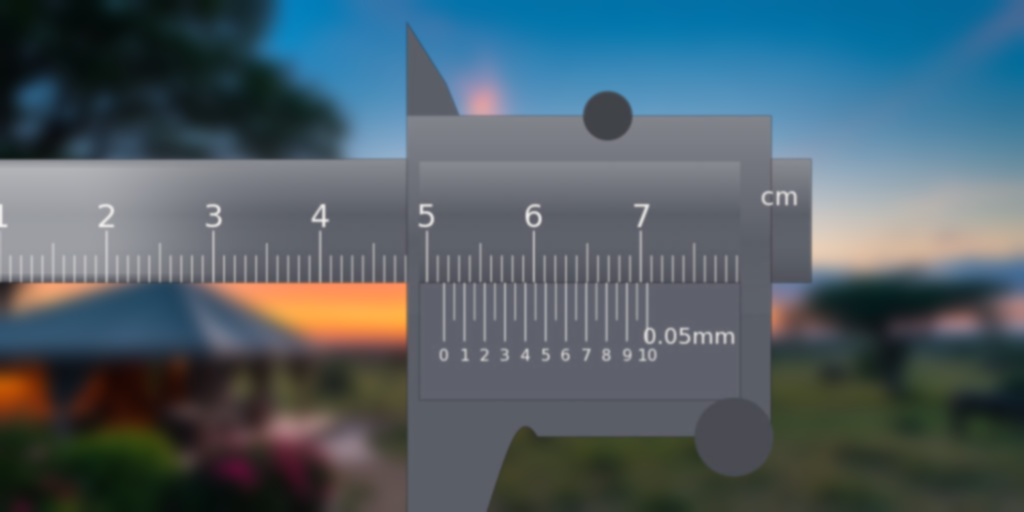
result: 51.6 mm
